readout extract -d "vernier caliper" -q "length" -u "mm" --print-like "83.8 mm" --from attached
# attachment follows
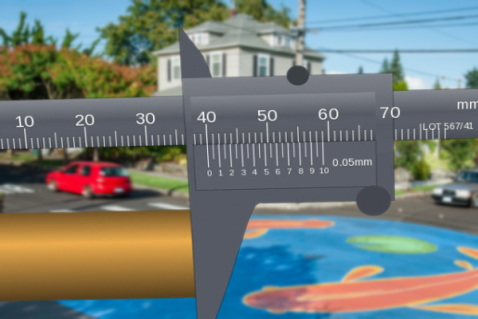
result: 40.0 mm
